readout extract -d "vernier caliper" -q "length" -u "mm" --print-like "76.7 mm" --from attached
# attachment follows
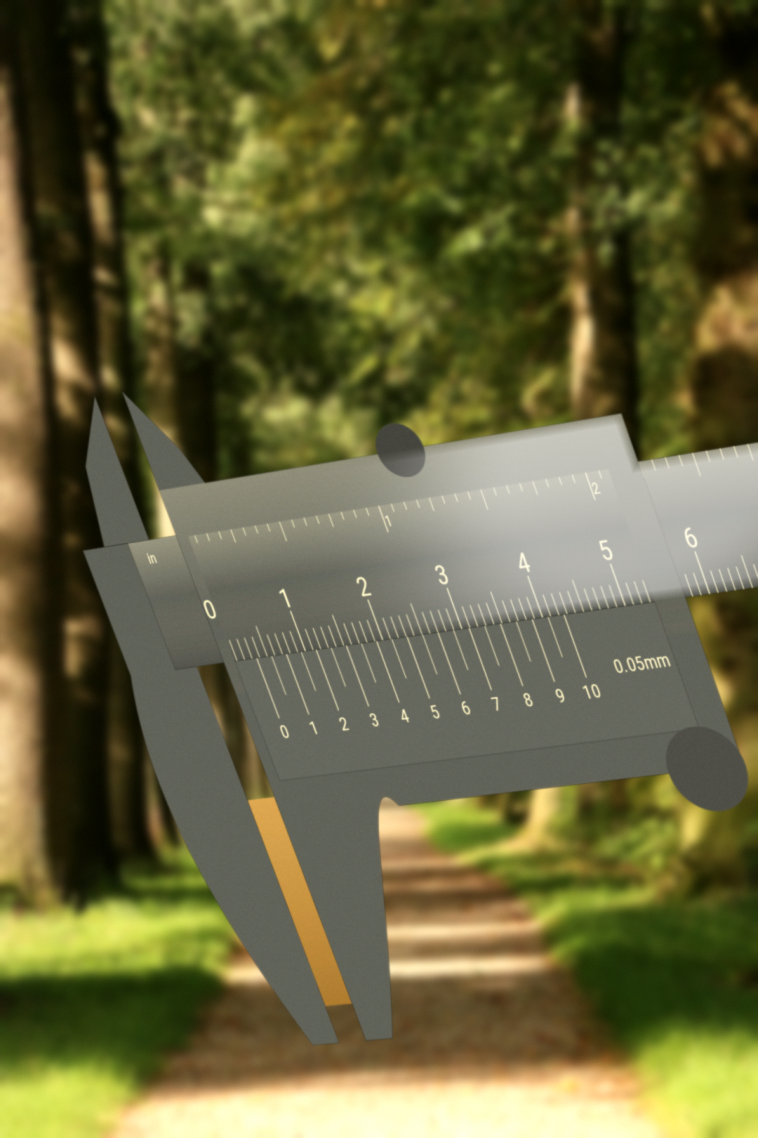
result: 3.6 mm
